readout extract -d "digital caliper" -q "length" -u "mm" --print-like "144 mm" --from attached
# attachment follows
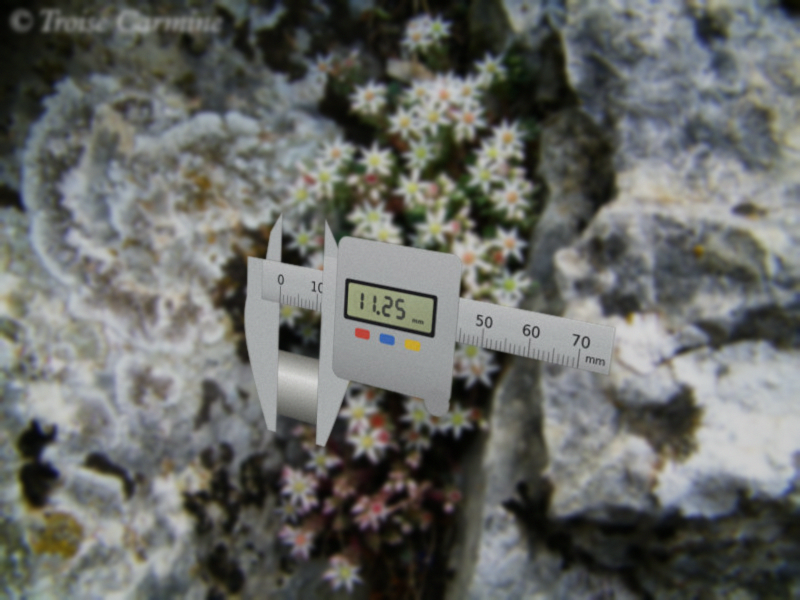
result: 11.25 mm
